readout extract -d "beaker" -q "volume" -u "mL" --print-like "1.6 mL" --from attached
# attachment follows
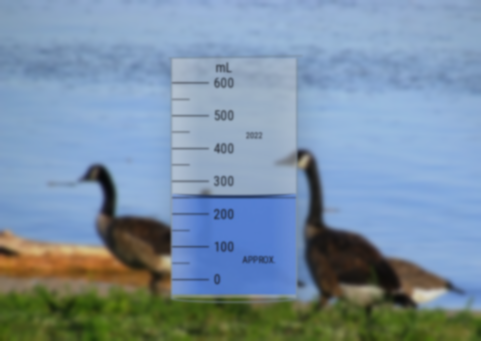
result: 250 mL
